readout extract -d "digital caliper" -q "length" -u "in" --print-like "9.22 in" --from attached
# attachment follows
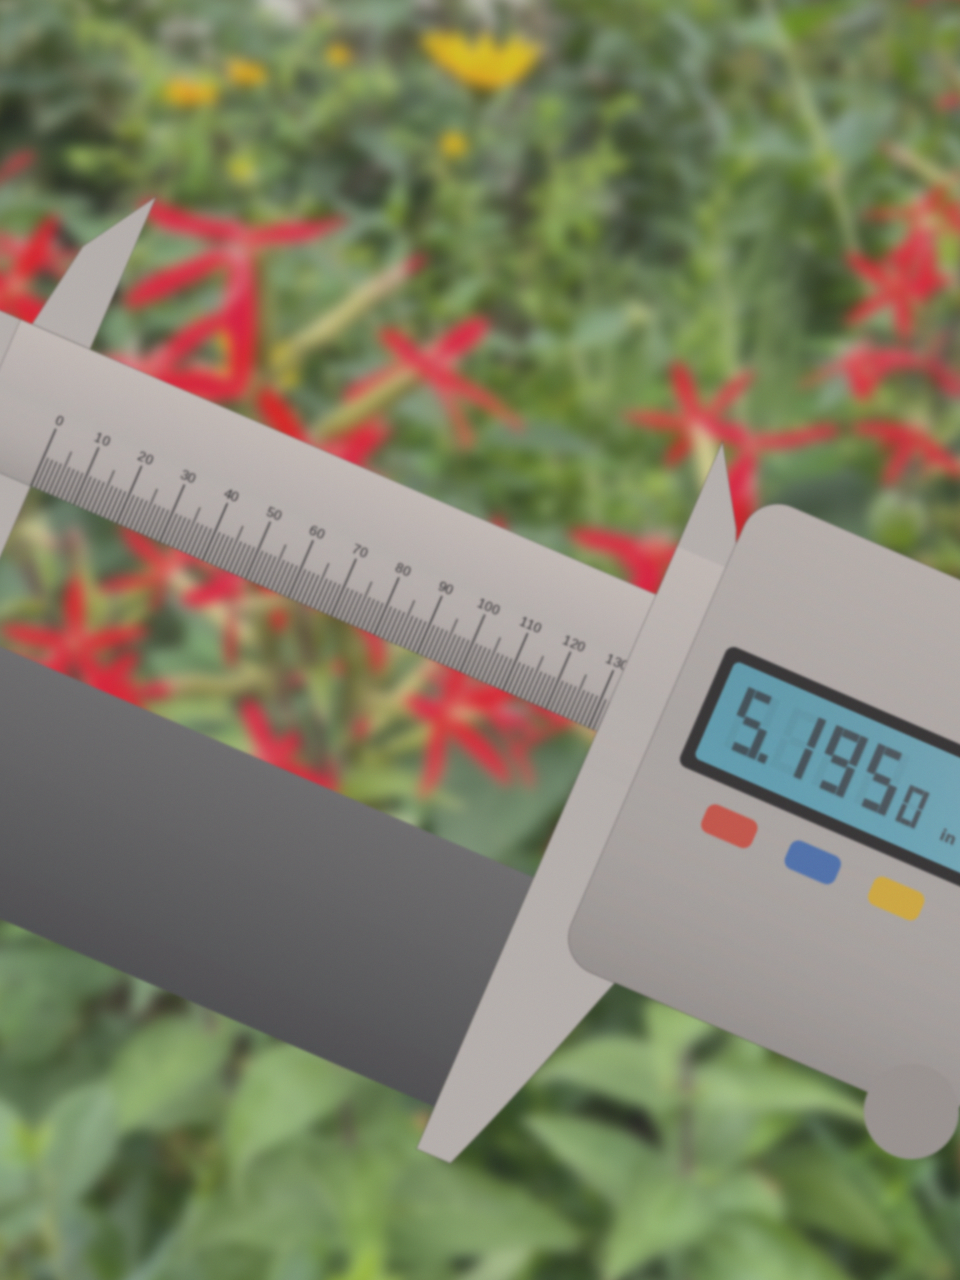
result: 5.1950 in
